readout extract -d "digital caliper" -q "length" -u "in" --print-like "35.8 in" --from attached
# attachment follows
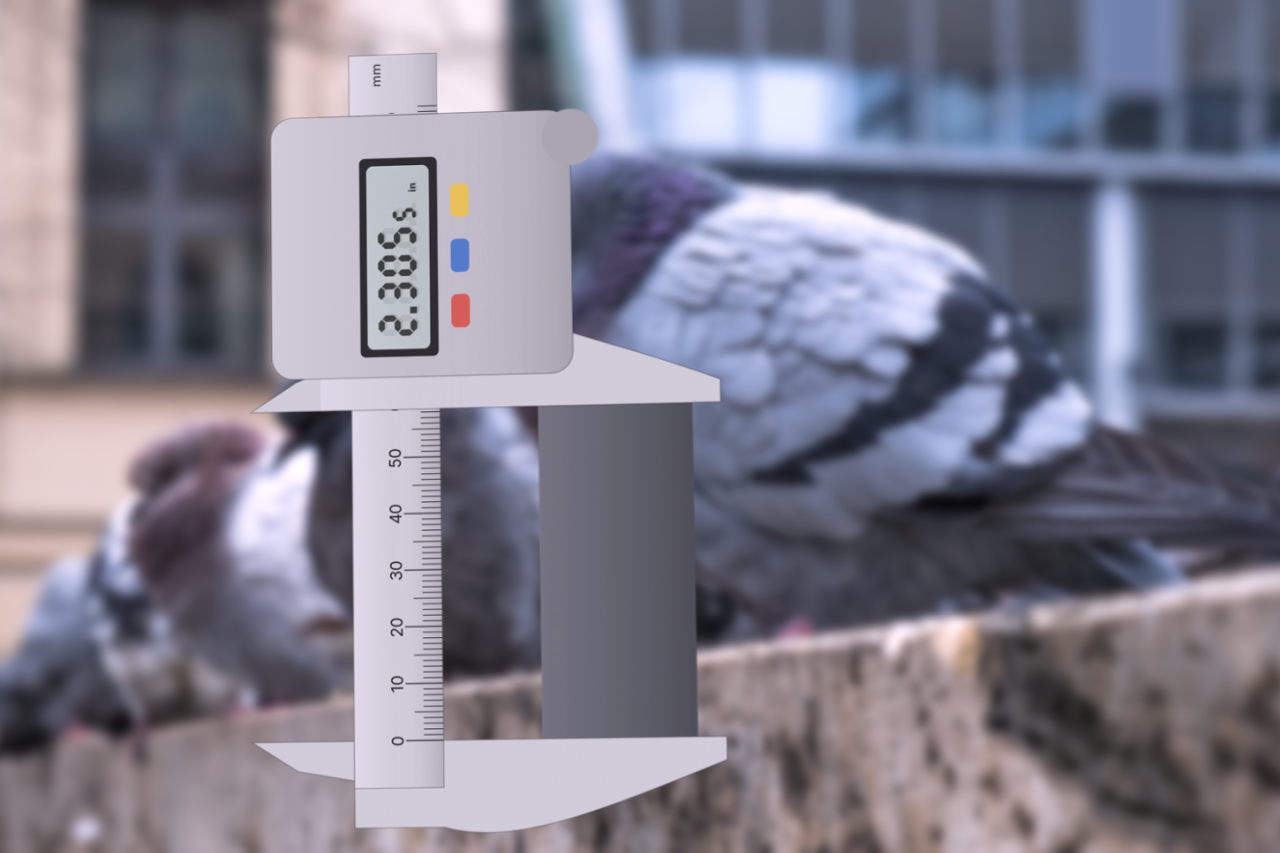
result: 2.3055 in
